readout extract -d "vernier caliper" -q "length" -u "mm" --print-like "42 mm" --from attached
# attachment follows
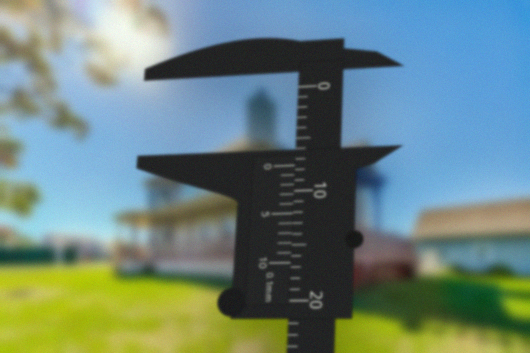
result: 7.6 mm
